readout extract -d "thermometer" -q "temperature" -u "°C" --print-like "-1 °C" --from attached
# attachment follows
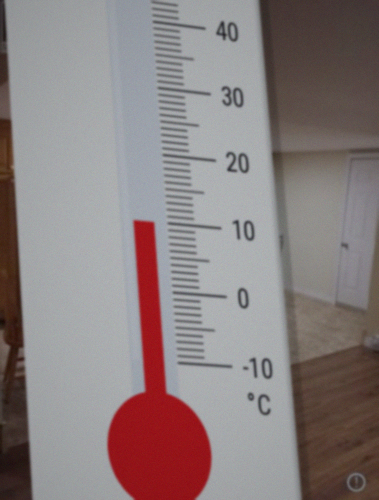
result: 10 °C
